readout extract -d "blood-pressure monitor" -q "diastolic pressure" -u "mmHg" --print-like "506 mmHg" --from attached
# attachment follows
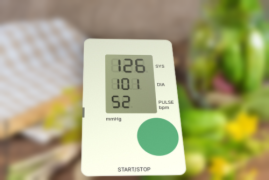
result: 101 mmHg
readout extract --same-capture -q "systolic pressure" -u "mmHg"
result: 126 mmHg
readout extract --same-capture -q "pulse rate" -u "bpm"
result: 52 bpm
